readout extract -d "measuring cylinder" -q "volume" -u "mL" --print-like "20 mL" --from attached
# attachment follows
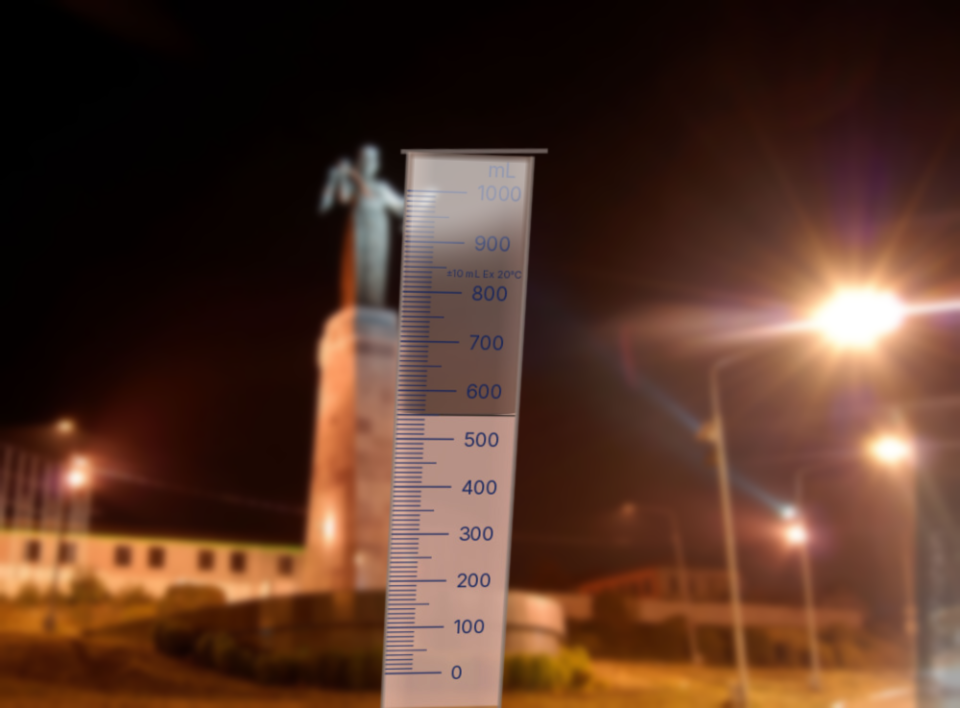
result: 550 mL
